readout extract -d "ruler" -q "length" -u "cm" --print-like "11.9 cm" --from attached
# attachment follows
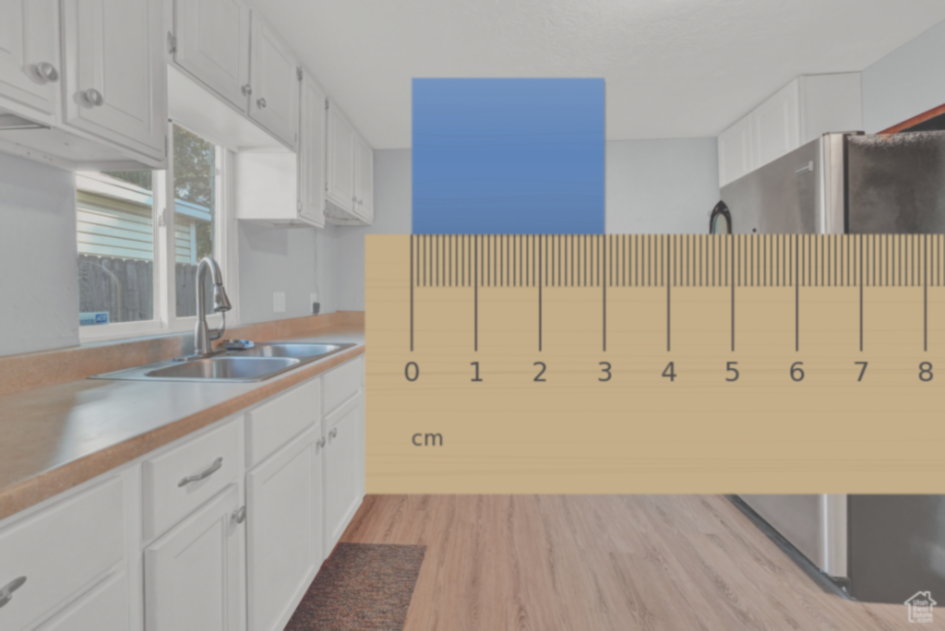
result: 3 cm
